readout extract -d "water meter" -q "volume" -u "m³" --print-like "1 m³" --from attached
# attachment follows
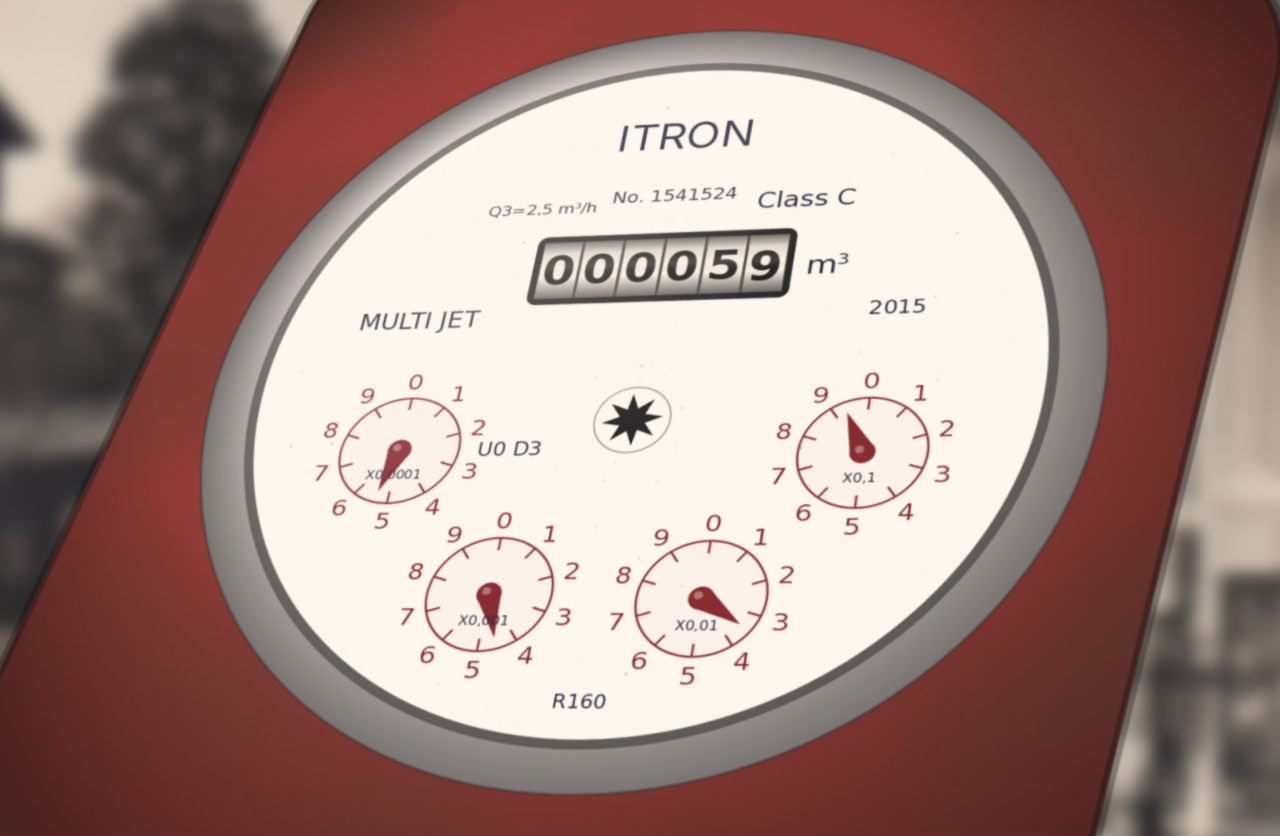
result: 58.9345 m³
